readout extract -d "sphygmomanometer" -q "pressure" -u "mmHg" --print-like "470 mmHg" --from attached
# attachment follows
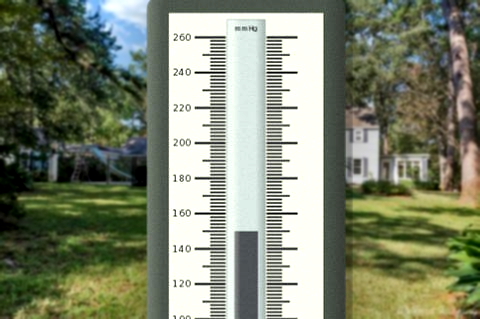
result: 150 mmHg
